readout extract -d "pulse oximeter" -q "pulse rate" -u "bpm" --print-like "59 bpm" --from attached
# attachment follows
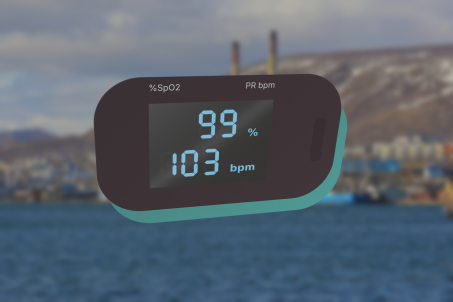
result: 103 bpm
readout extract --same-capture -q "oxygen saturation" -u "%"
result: 99 %
